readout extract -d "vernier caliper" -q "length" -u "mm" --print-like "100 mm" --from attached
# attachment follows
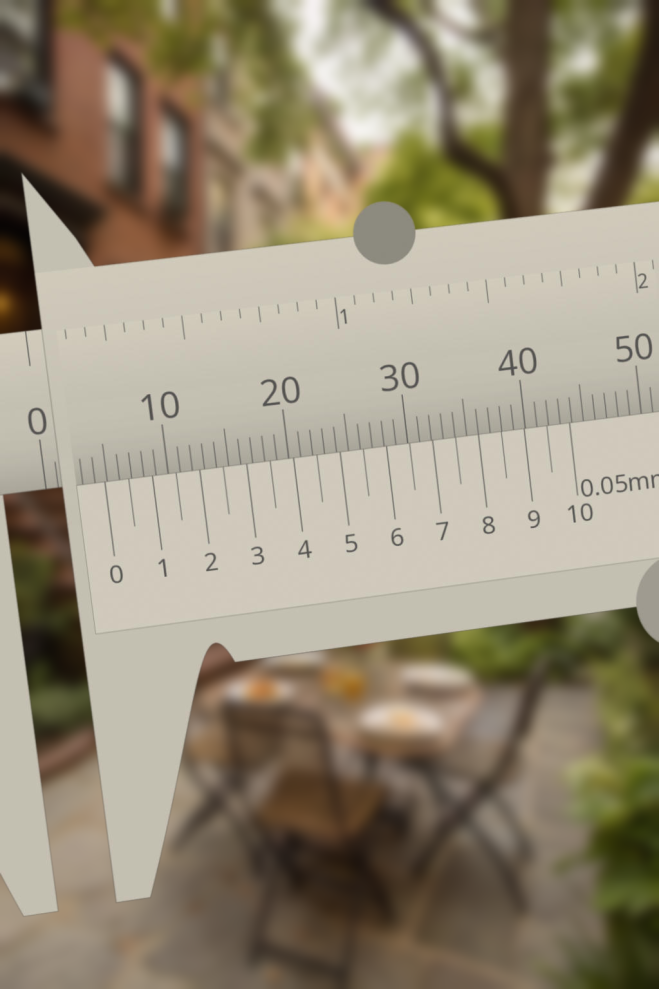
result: 4.8 mm
